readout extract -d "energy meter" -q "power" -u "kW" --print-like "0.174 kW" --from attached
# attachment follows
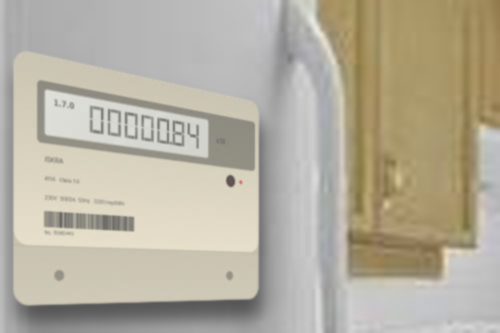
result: 0.84 kW
